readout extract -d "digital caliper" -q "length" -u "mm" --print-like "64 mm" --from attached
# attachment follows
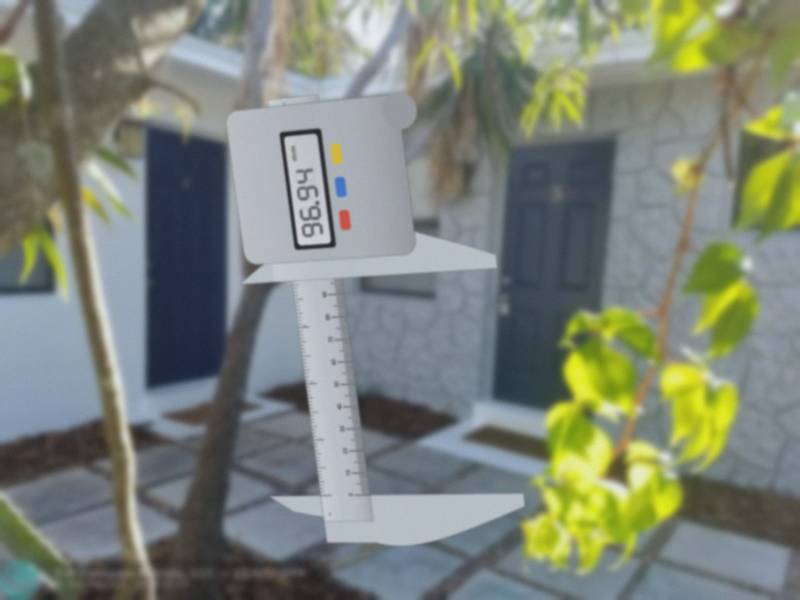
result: 96.94 mm
